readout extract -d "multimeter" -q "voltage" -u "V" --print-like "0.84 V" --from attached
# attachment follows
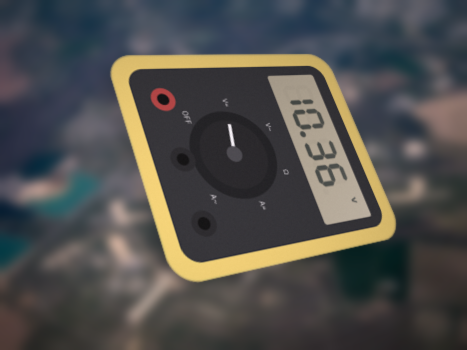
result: 10.36 V
